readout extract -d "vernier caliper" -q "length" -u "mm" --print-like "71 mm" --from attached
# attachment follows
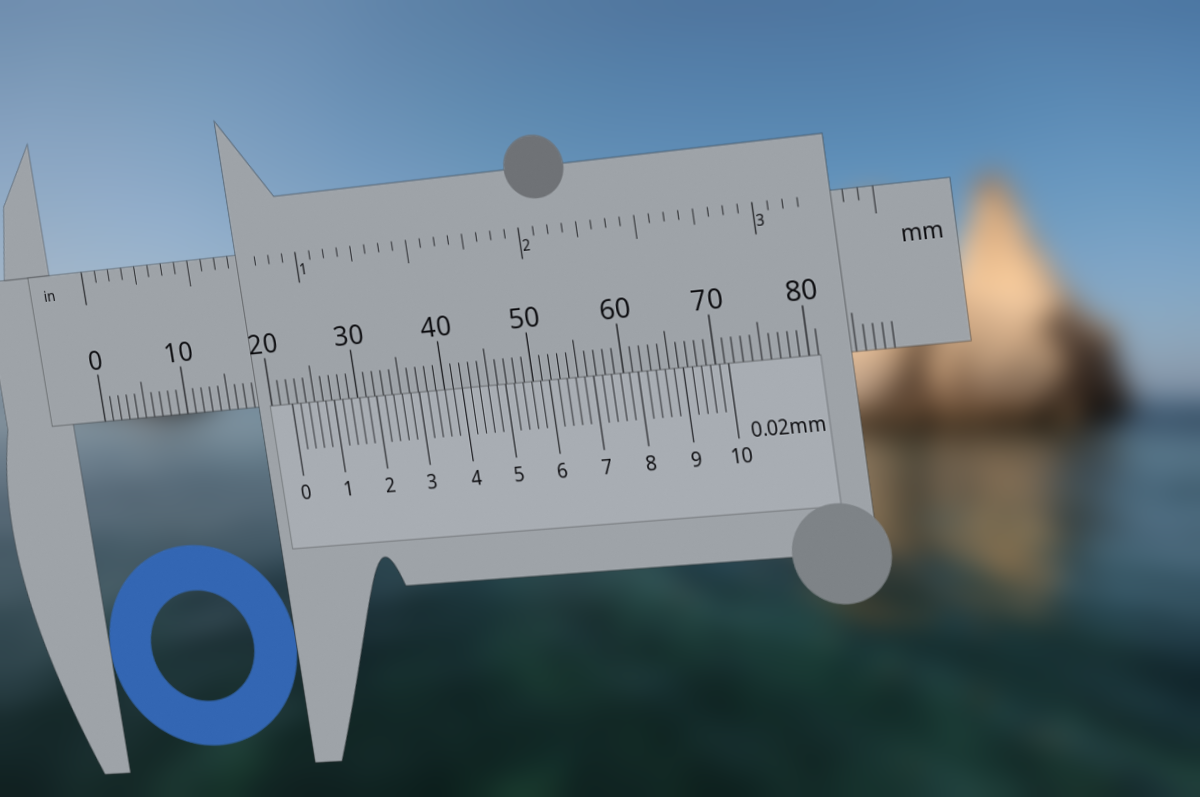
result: 22.4 mm
